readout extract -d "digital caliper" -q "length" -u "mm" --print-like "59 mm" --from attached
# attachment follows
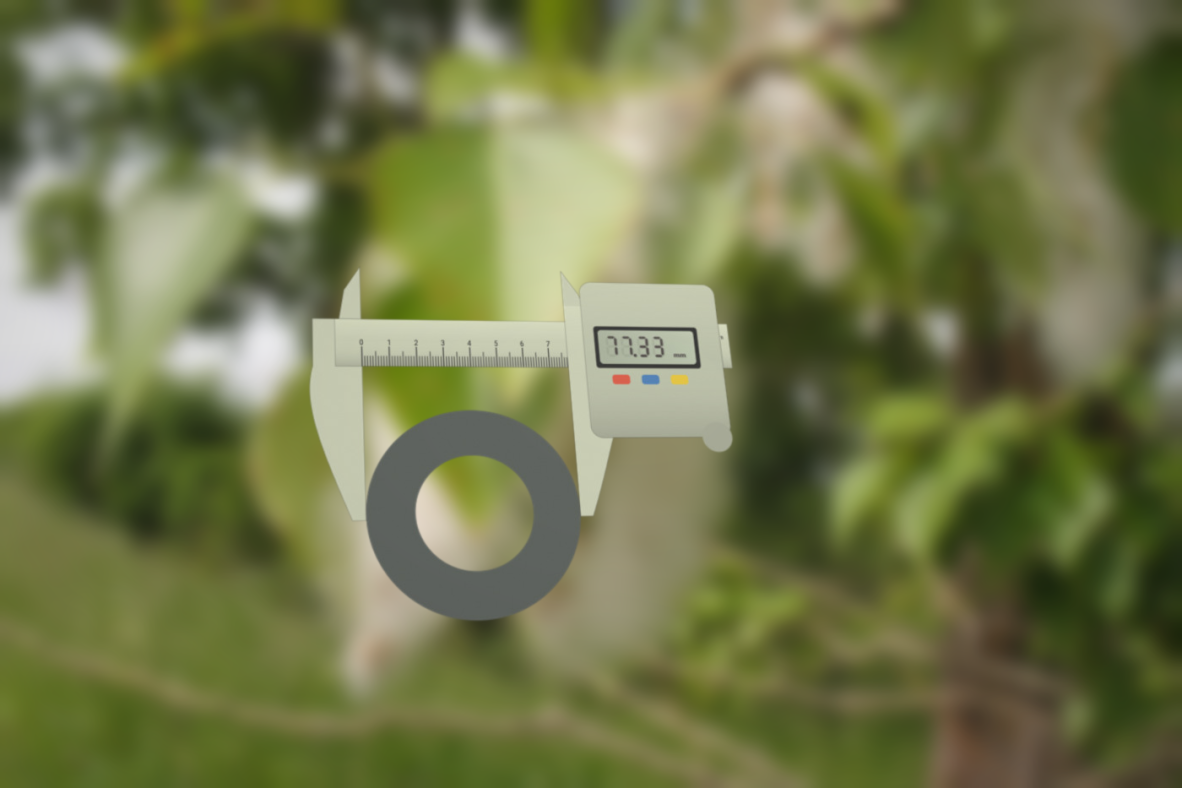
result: 77.33 mm
